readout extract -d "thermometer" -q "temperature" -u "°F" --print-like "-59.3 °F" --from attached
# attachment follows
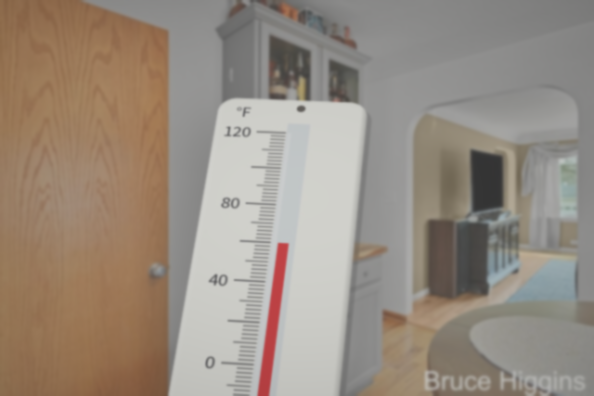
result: 60 °F
